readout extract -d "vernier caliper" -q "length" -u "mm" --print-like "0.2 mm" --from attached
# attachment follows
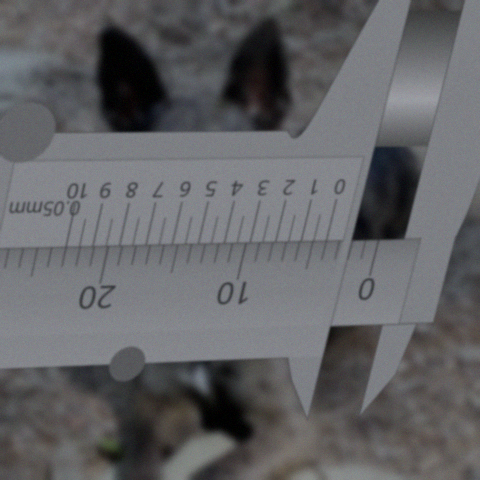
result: 4.0 mm
